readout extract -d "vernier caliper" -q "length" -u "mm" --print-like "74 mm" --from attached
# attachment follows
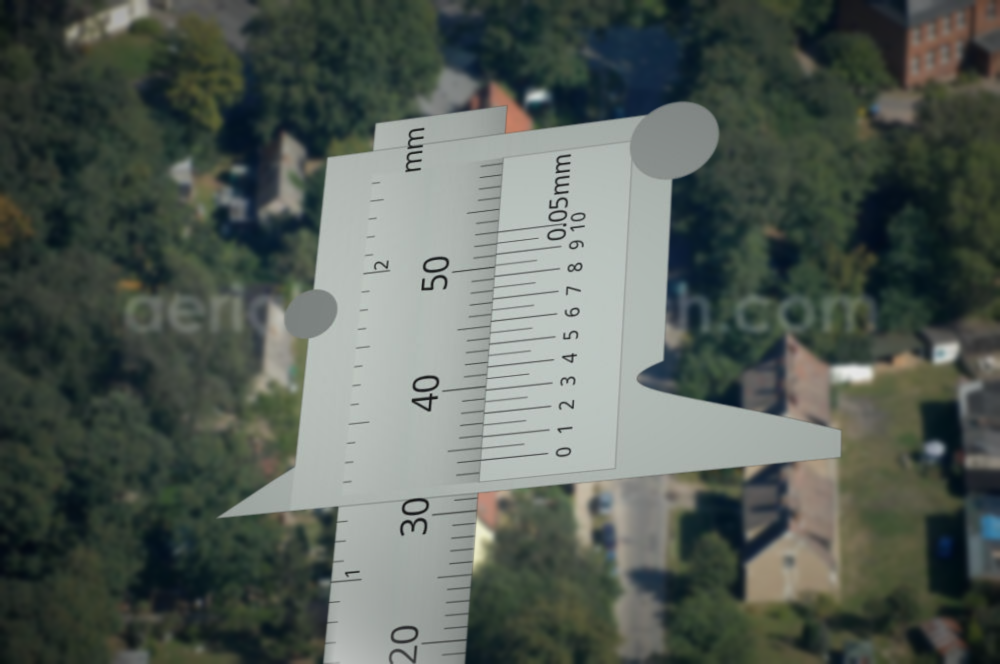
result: 34.0 mm
